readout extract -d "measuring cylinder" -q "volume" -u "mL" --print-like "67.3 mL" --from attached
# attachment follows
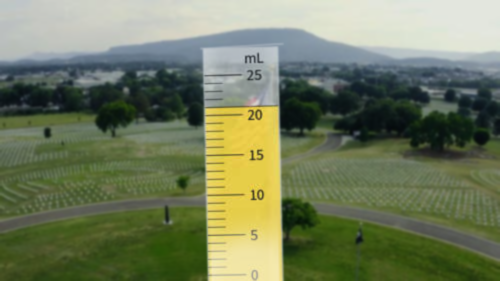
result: 21 mL
